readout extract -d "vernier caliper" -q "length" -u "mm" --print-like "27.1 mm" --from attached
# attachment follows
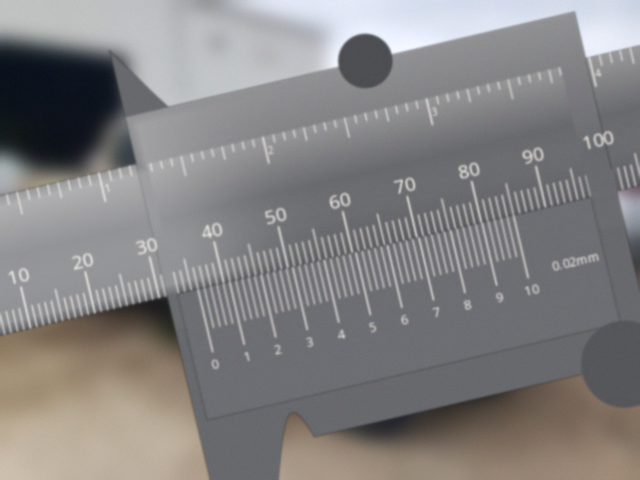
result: 36.0 mm
